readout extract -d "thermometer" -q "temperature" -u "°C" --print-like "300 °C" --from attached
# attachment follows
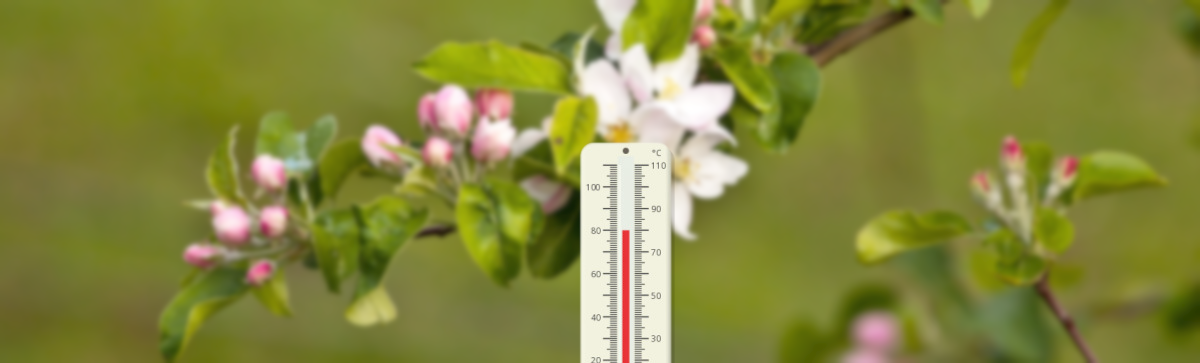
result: 80 °C
